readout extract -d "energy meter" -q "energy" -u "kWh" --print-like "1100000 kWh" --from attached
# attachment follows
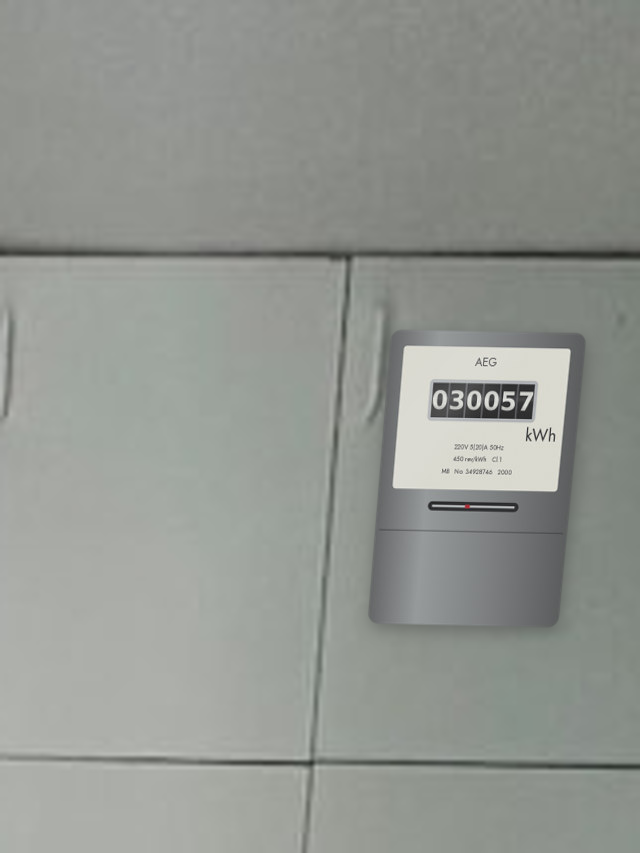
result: 30057 kWh
